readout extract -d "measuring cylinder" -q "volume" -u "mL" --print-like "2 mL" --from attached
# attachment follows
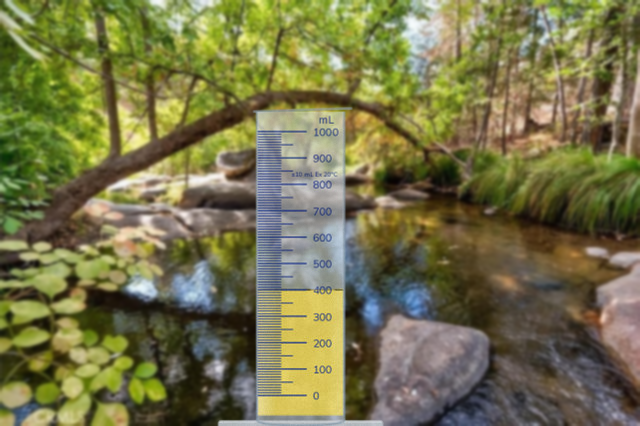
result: 400 mL
